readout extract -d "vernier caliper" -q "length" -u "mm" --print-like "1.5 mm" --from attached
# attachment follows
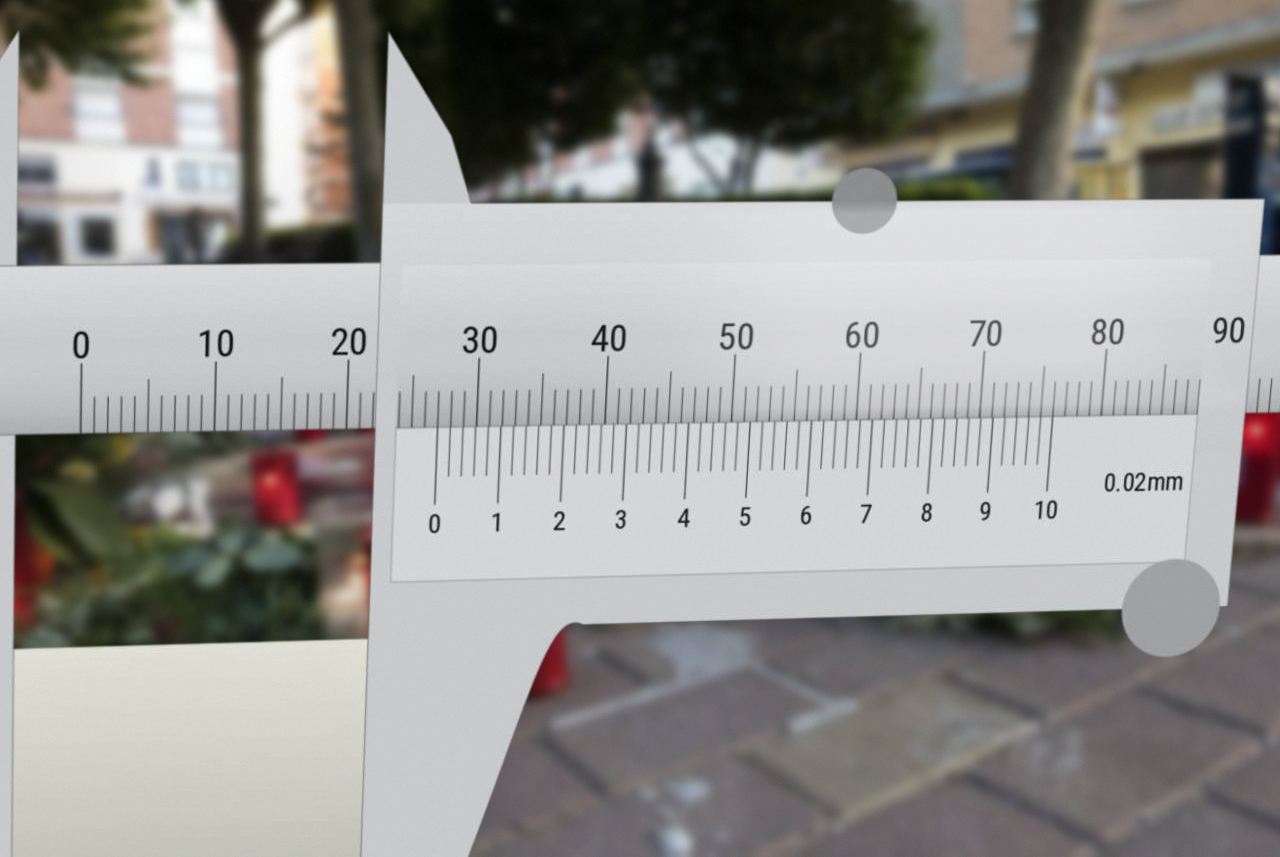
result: 27.0 mm
